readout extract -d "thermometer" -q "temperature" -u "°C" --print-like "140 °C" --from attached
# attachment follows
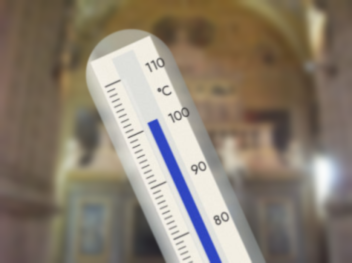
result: 101 °C
